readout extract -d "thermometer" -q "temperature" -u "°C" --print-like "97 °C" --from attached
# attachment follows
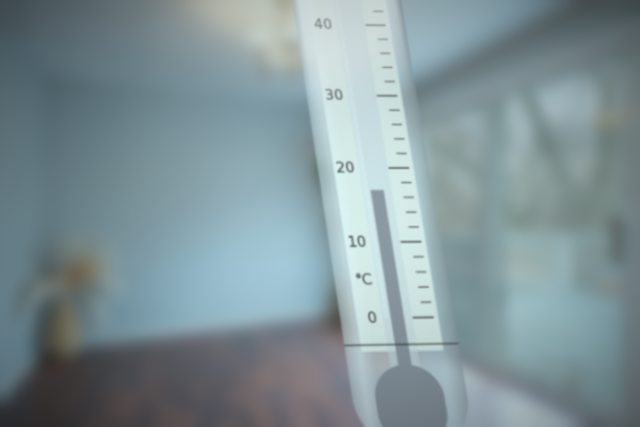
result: 17 °C
